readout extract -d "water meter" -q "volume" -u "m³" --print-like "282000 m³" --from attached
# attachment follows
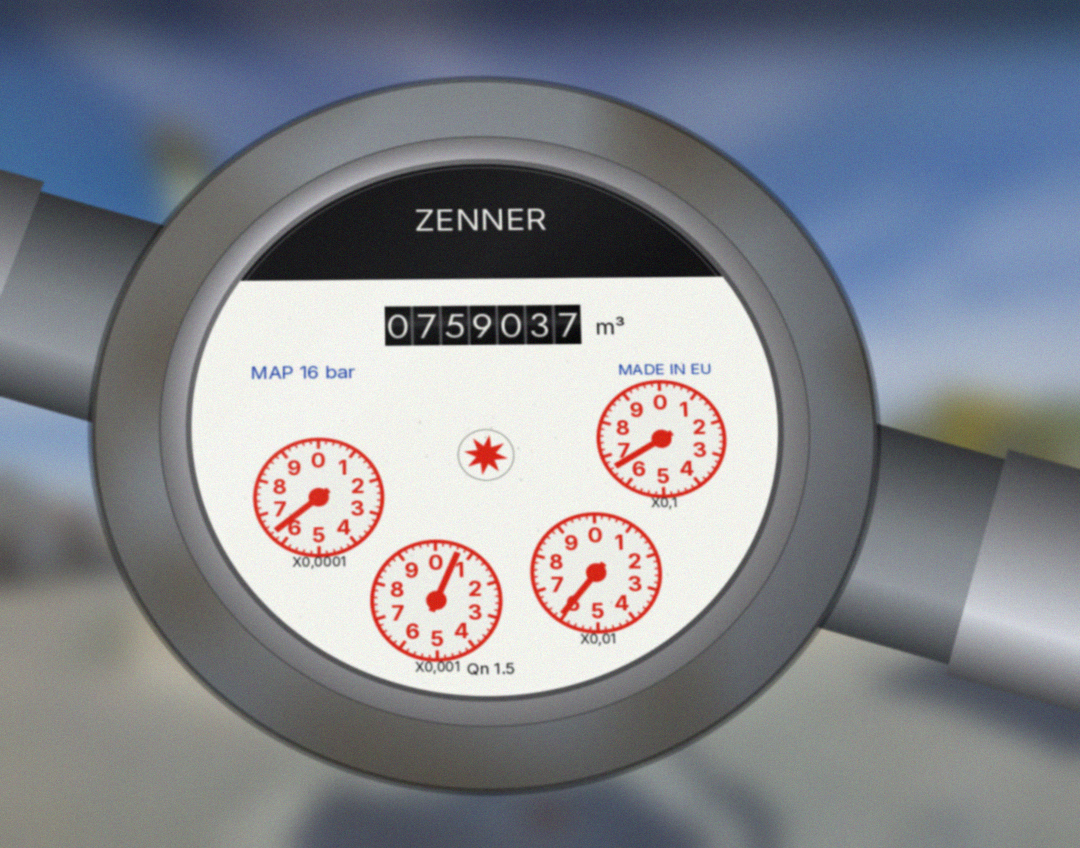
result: 759037.6606 m³
